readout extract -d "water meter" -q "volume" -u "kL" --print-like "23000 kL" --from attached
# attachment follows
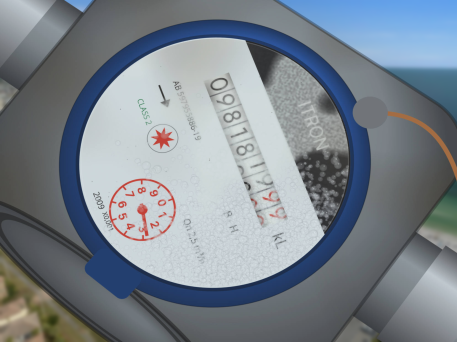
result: 981819.992 kL
